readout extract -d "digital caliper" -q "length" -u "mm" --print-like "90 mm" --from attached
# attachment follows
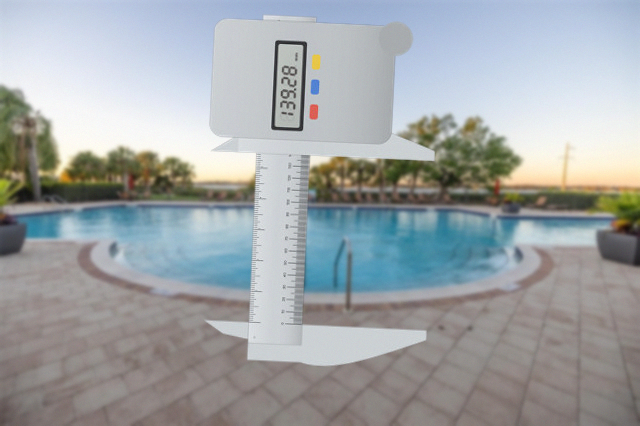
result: 139.28 mm
